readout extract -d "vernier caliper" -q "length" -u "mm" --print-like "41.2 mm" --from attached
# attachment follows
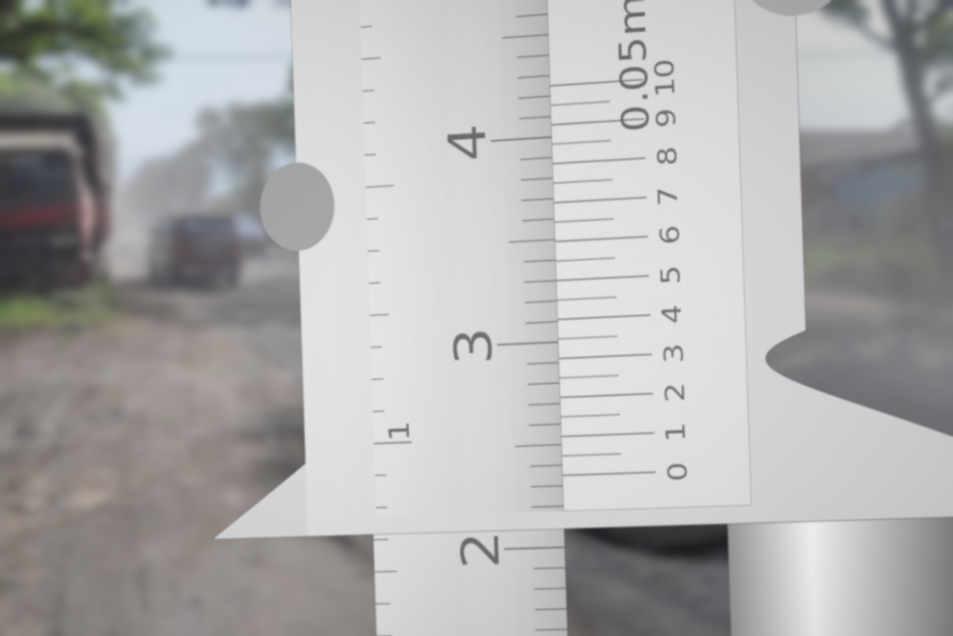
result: 23.5 mm
